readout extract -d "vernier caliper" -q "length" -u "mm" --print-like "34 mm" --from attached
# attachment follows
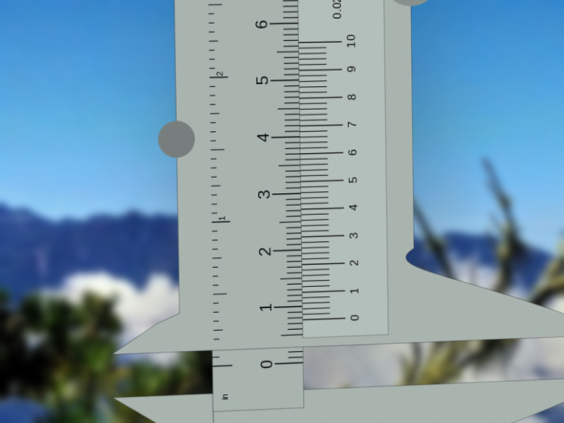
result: 7.6 mm
